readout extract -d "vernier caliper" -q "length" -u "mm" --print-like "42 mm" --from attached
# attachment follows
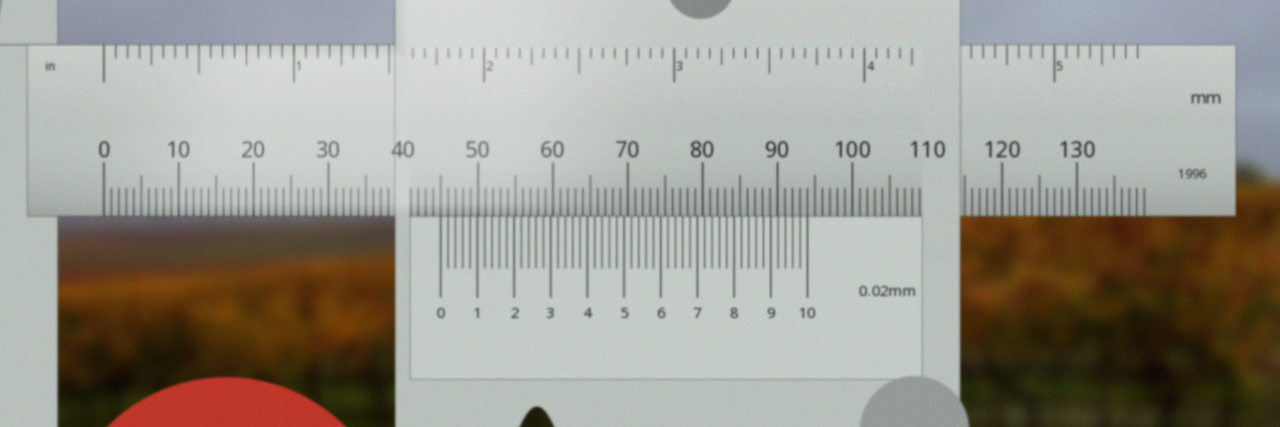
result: 45.0 mm
